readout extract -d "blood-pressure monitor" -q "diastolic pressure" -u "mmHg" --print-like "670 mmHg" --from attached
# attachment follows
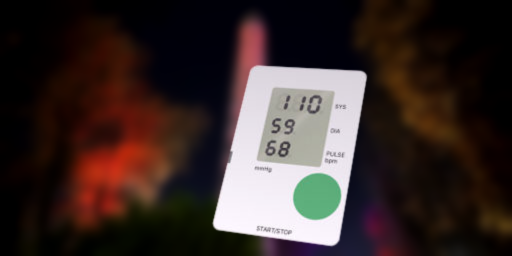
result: 59 mmHg
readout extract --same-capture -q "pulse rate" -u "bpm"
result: 68 bpm
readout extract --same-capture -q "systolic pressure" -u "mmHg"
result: 110 mmHg
